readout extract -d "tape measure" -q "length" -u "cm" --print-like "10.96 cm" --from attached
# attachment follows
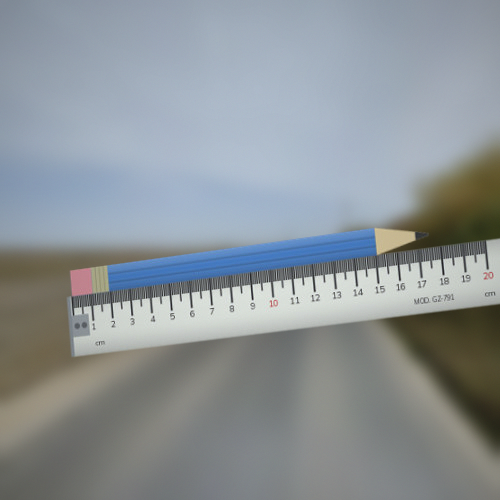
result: 17.5 cm
